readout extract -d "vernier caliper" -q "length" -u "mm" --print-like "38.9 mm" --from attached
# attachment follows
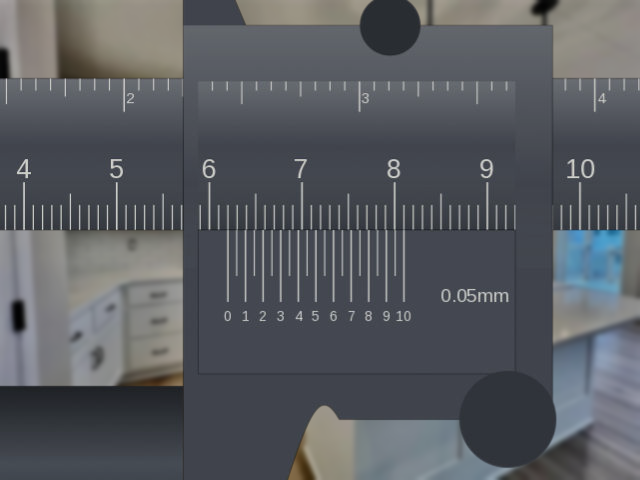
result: 62.0 mm
